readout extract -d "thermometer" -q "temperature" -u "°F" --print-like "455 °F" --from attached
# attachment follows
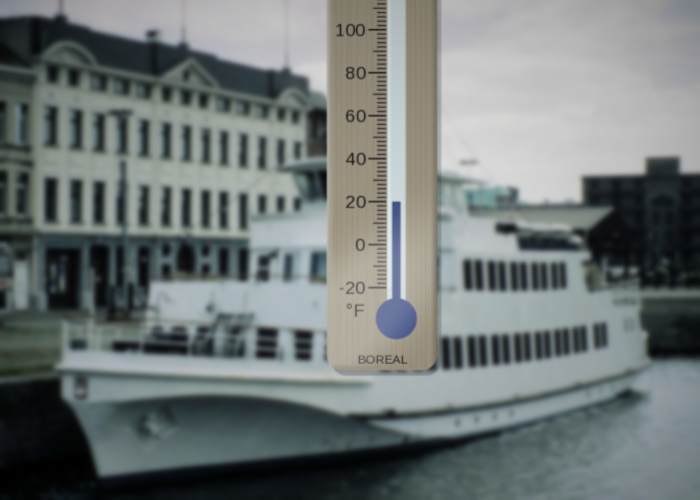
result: 20 °F
